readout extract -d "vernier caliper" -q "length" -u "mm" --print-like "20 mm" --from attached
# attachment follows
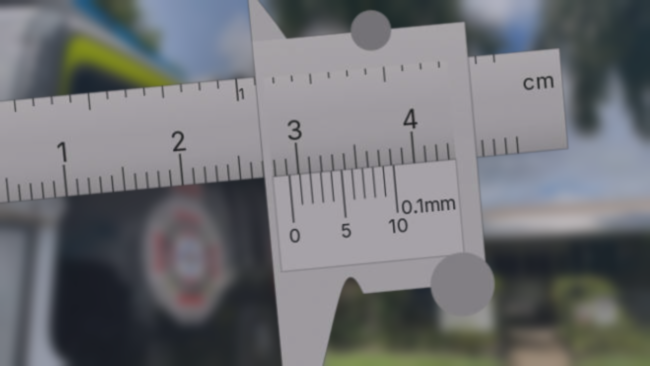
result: 29.2 mm
